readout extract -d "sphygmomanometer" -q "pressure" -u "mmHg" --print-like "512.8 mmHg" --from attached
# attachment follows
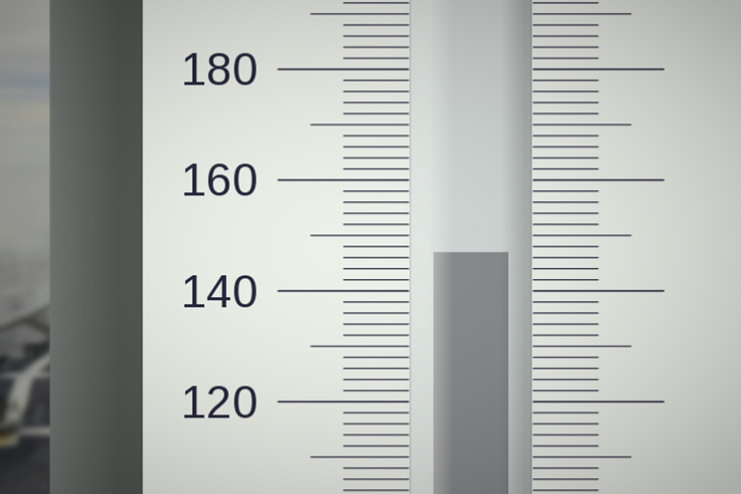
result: 147 mmHg
